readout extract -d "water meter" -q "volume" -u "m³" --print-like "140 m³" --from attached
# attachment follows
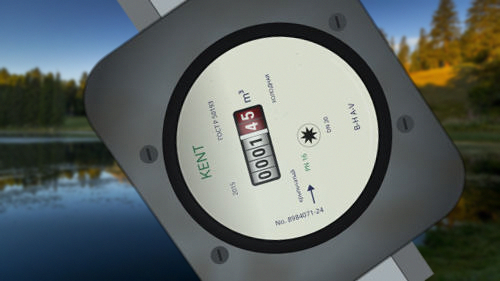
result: 1.45 m³
